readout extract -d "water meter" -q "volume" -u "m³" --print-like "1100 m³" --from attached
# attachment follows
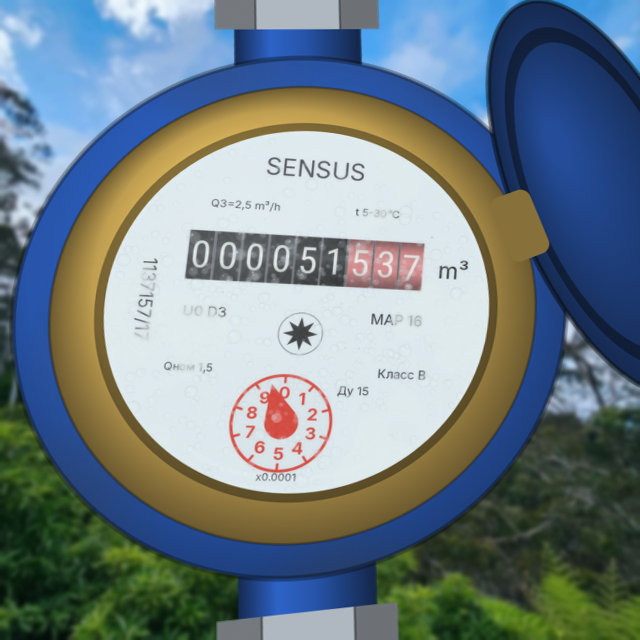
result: 51.5369 m³
